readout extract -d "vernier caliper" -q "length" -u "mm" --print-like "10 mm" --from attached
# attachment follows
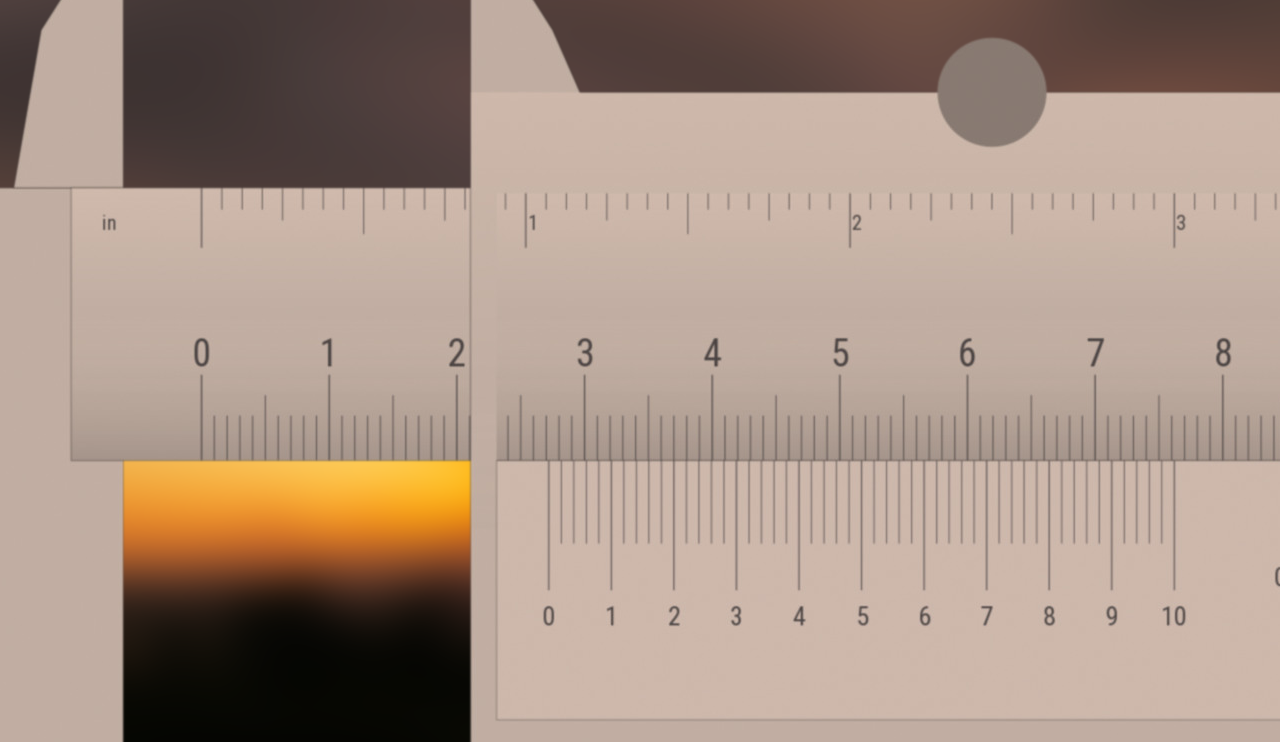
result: 27.2 mm
